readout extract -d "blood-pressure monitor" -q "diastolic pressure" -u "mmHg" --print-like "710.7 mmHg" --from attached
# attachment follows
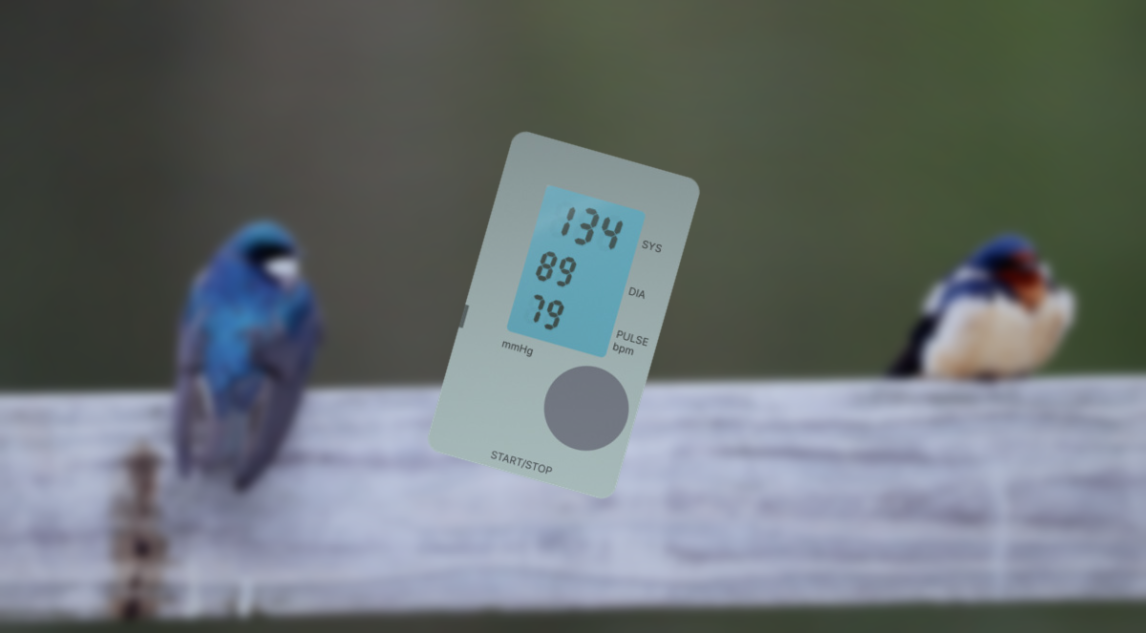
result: 89 mmHg
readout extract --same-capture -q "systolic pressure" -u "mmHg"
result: 134 mmHg
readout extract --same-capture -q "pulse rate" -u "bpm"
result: 79 bpm
